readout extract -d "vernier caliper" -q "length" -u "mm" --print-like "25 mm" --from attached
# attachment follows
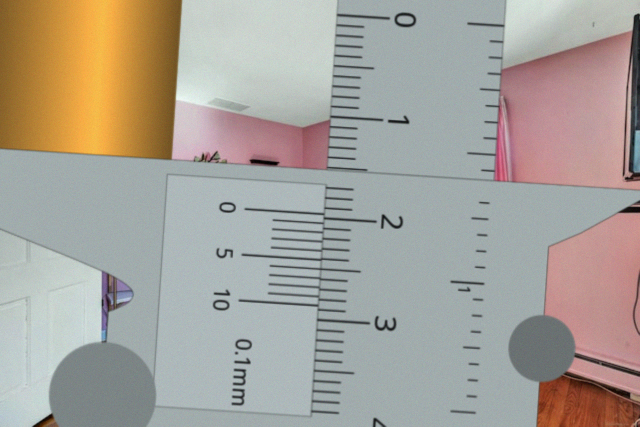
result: 19.6 mm
